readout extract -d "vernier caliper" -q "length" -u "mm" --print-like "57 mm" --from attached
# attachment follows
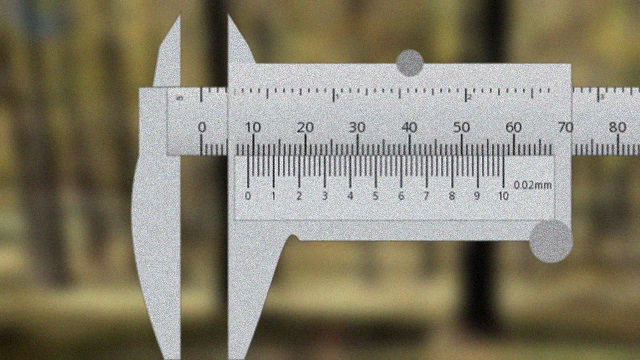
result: 9.0 mm
